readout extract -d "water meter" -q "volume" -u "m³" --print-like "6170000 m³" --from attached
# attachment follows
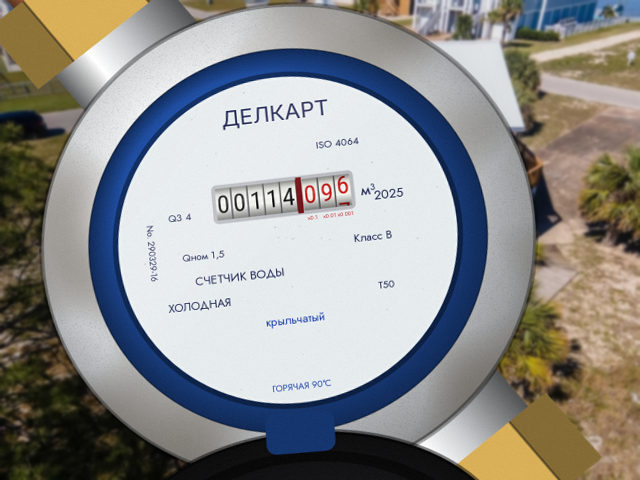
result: 114.096 m³
